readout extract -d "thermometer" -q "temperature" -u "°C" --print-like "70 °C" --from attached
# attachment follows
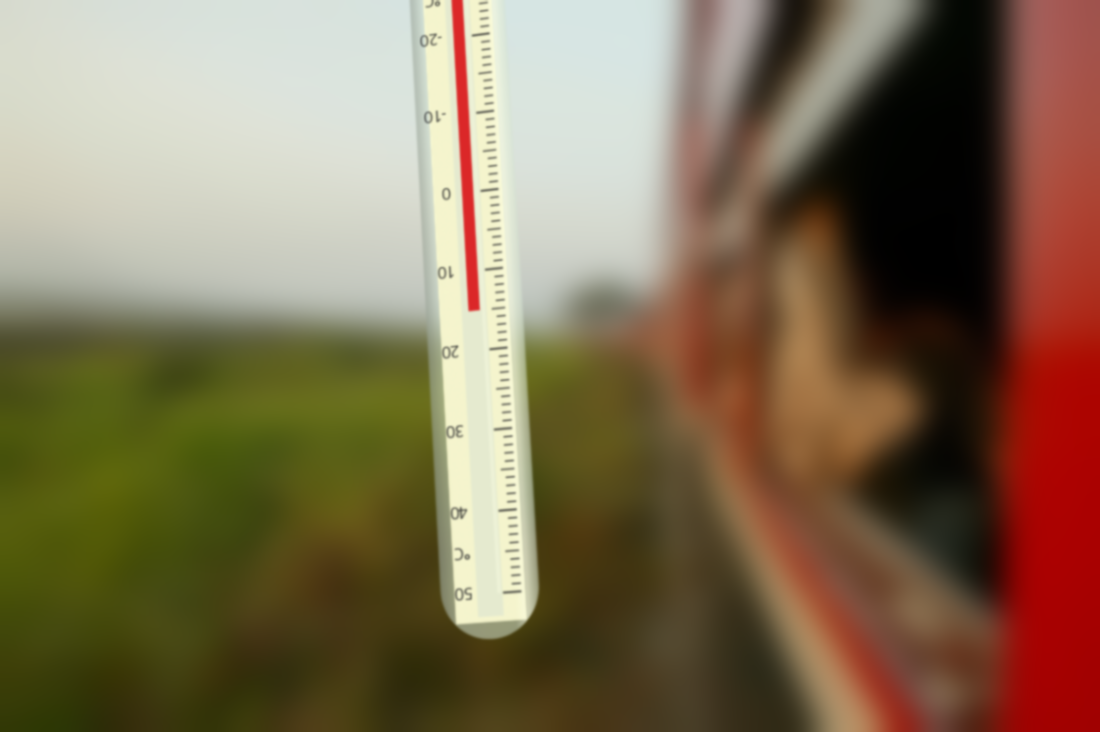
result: 15 °C
